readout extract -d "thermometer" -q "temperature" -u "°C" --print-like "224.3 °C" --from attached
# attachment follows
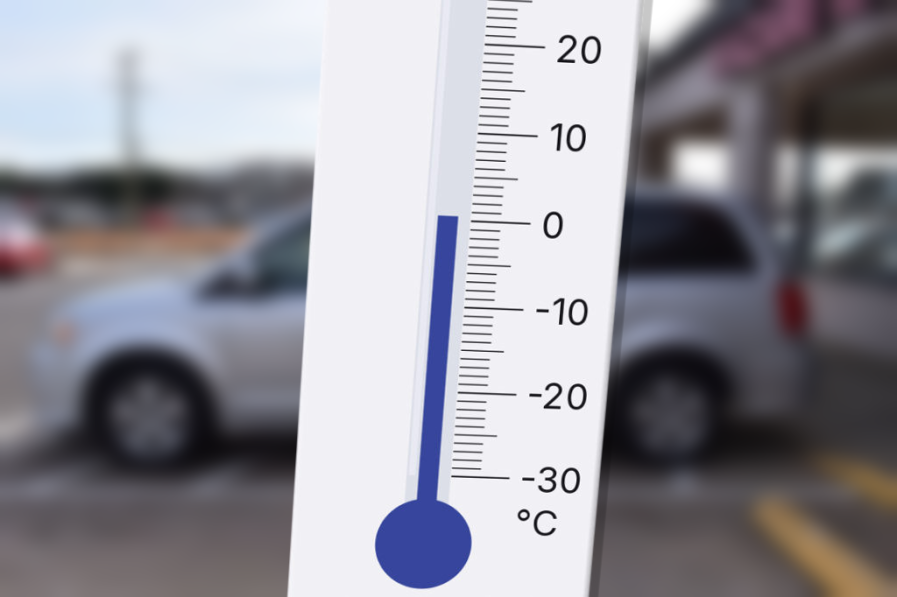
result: 0.5 °C
